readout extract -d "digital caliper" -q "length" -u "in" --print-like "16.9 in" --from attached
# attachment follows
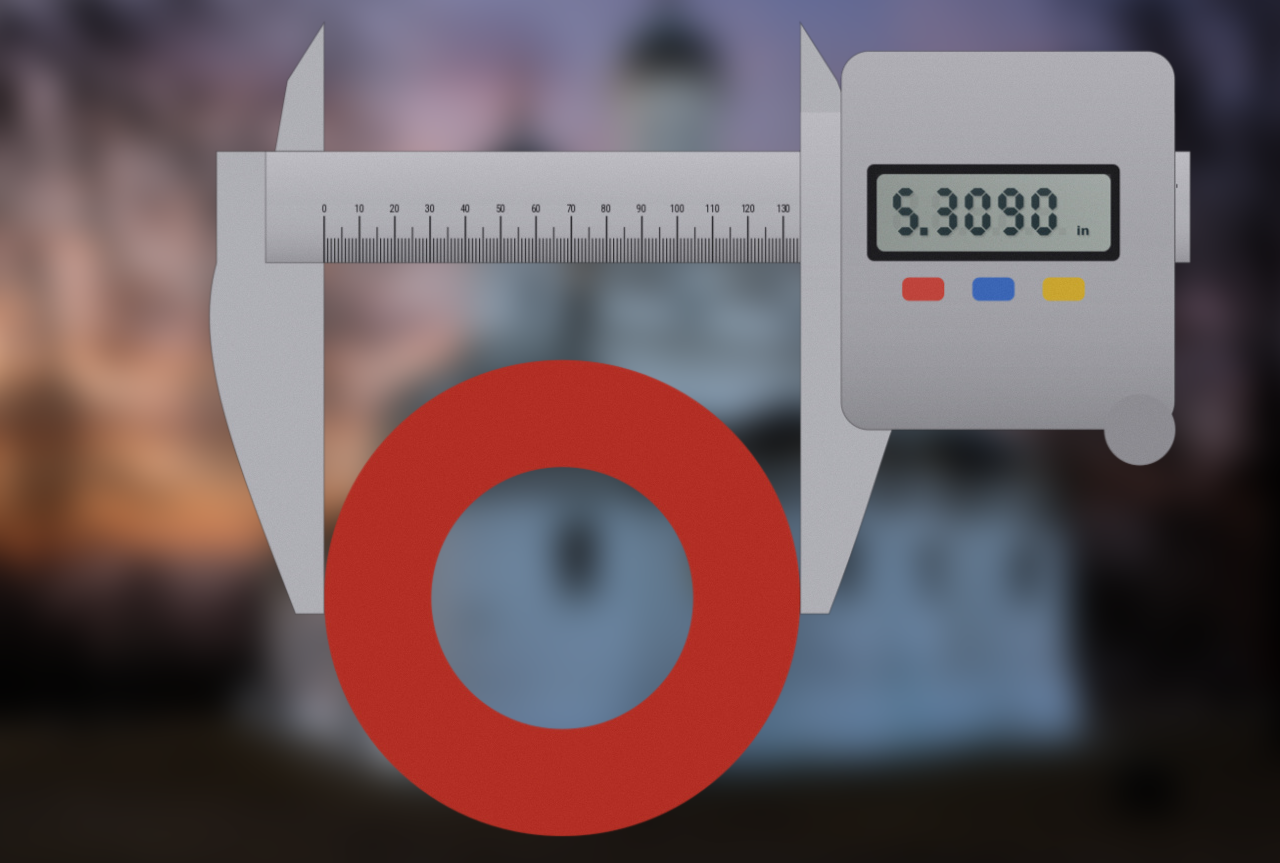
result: 5.3090 in
